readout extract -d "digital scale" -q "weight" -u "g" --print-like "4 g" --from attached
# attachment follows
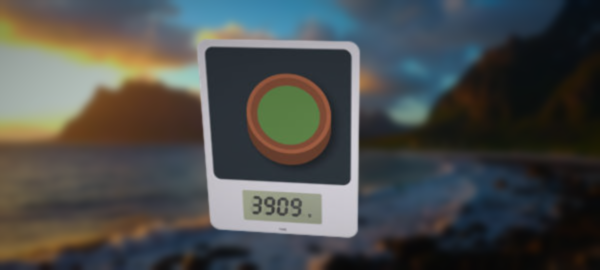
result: 3909 g
